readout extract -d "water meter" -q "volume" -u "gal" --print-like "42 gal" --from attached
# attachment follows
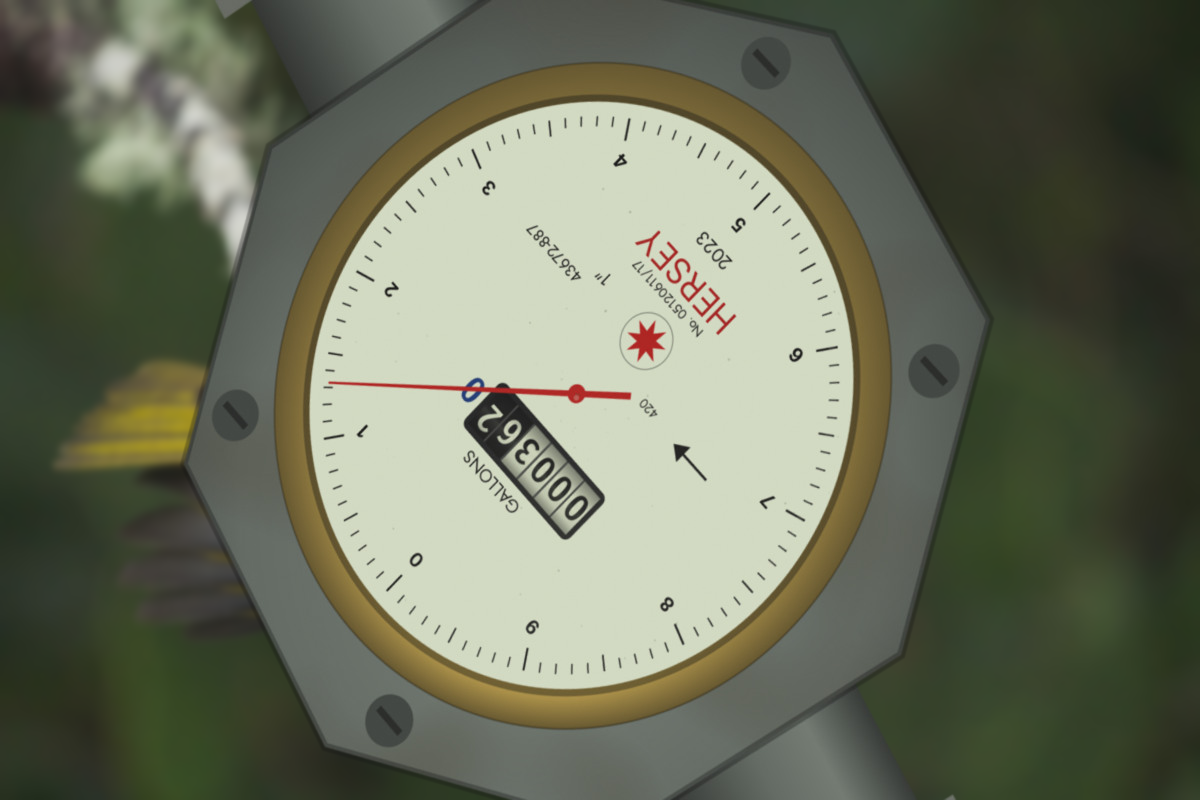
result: 3621.3 gal
